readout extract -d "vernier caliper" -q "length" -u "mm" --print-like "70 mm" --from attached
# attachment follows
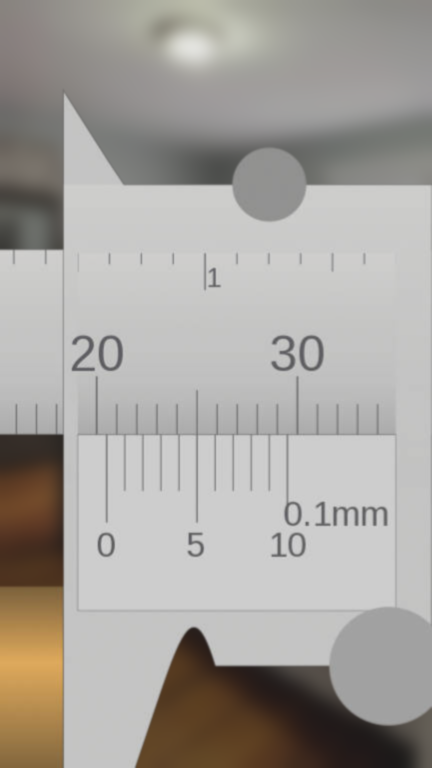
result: 20.5 mm
